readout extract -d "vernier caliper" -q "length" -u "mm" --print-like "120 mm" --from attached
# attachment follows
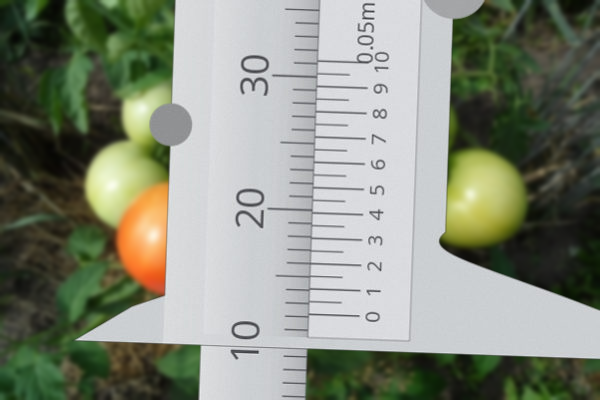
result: 12.2 mm
